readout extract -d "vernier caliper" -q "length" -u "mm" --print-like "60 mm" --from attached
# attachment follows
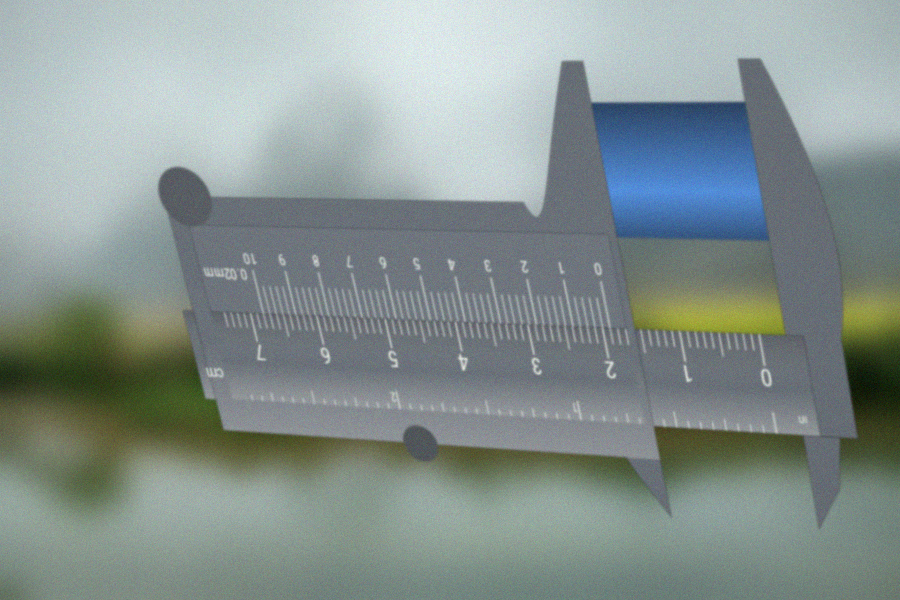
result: 19.0 mm
